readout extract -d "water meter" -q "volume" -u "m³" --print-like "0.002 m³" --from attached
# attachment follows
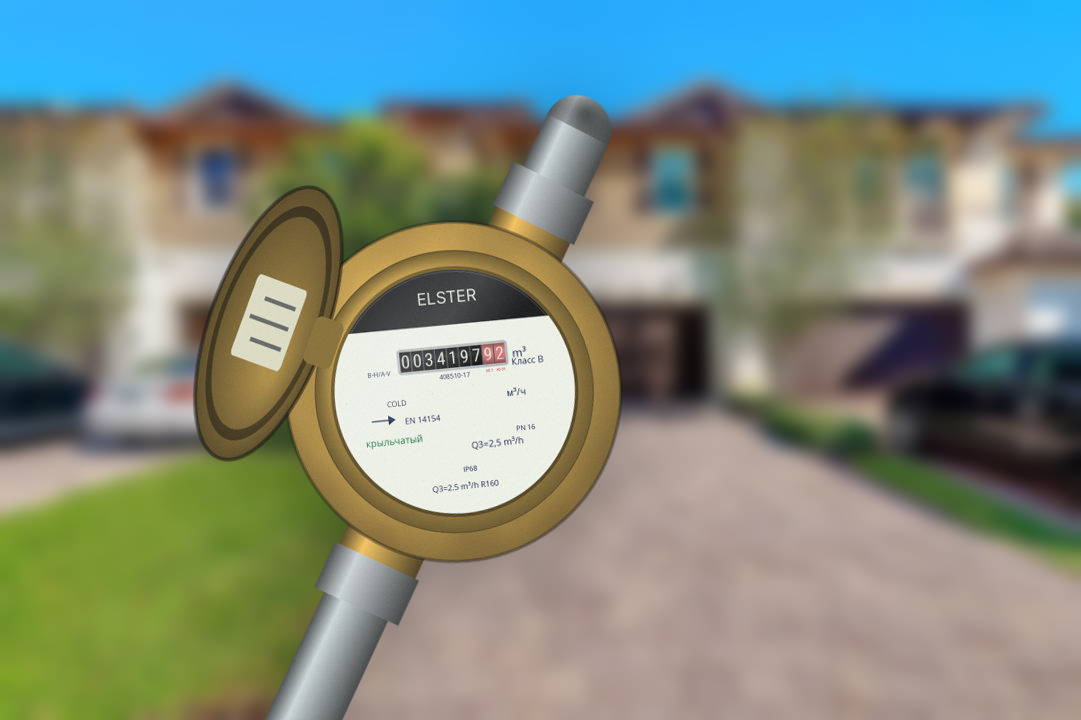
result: 34197.92 m³
